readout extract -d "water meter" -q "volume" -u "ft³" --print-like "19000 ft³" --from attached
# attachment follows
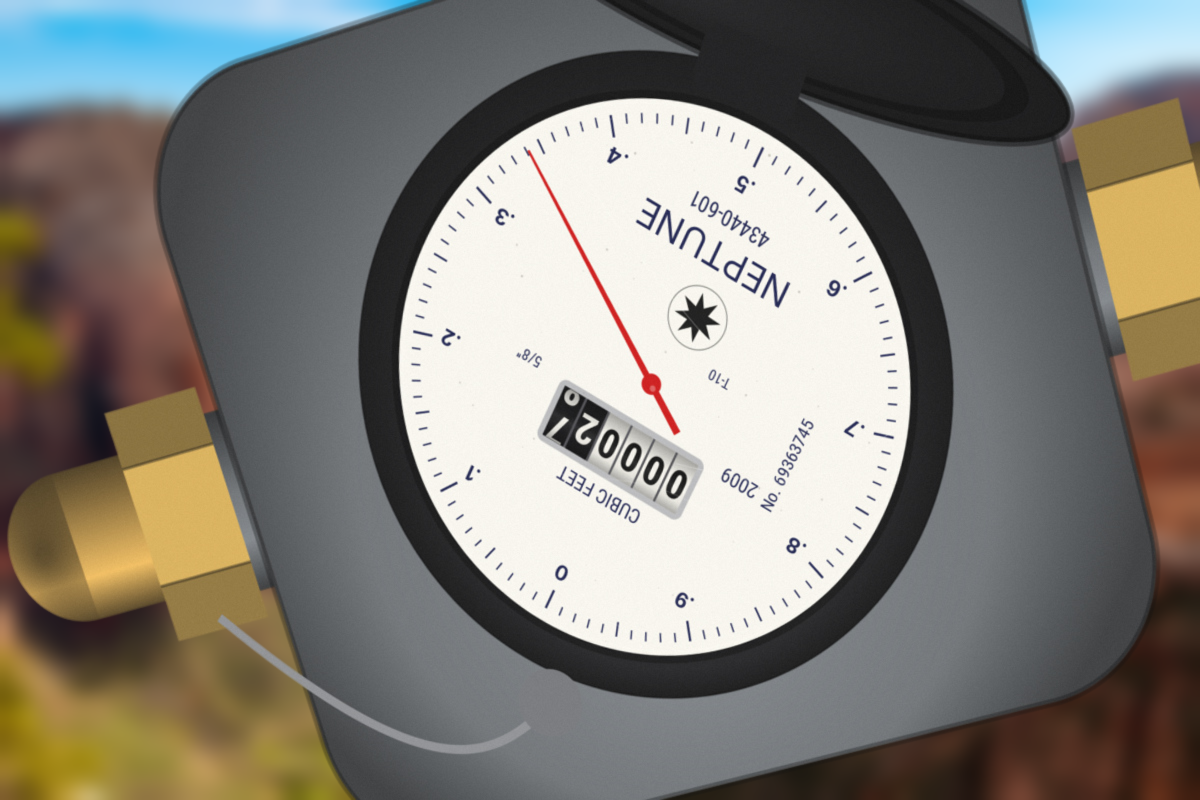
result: 27.34 ft³
